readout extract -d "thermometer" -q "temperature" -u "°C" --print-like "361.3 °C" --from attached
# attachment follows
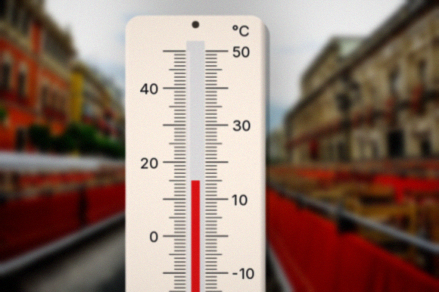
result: 15 °C
